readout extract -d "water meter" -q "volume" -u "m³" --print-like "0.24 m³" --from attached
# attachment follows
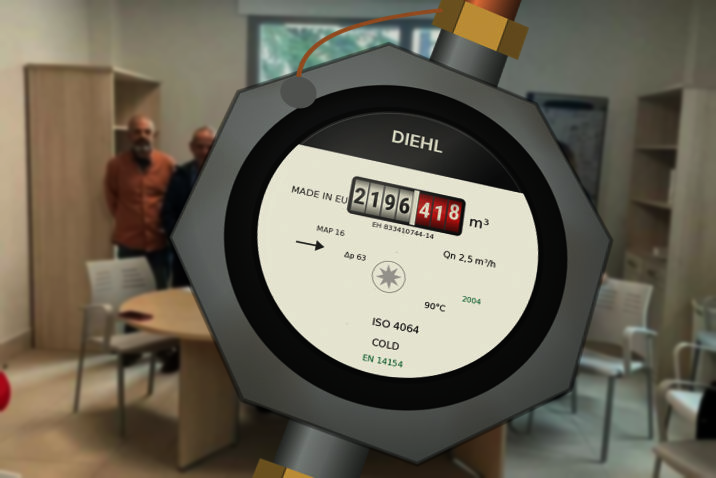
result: 2196.418 m³
